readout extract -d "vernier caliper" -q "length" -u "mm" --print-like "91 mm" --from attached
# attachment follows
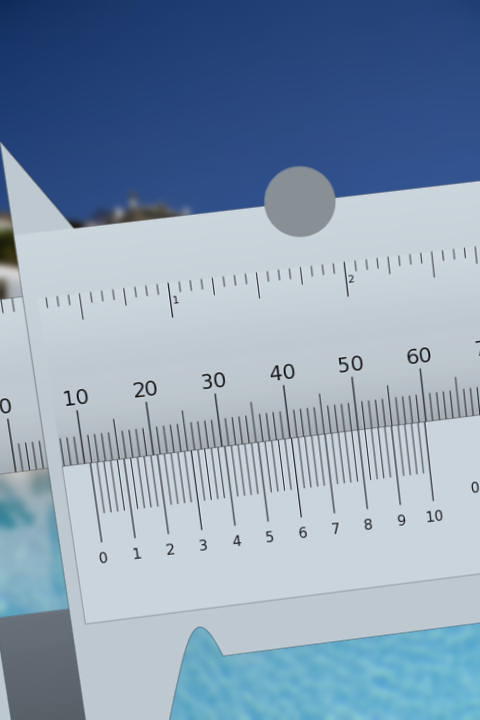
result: 10.8 mm
